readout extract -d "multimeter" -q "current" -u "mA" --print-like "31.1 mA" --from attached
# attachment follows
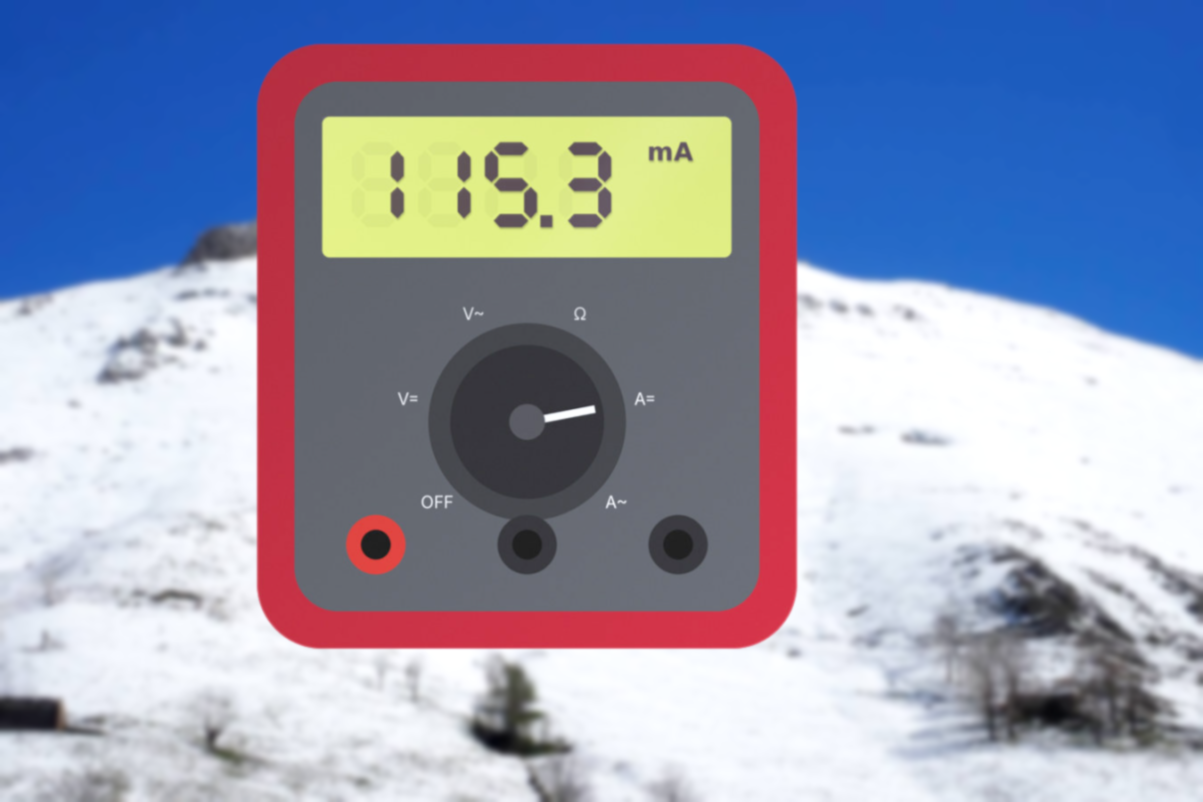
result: 115.3 mA
